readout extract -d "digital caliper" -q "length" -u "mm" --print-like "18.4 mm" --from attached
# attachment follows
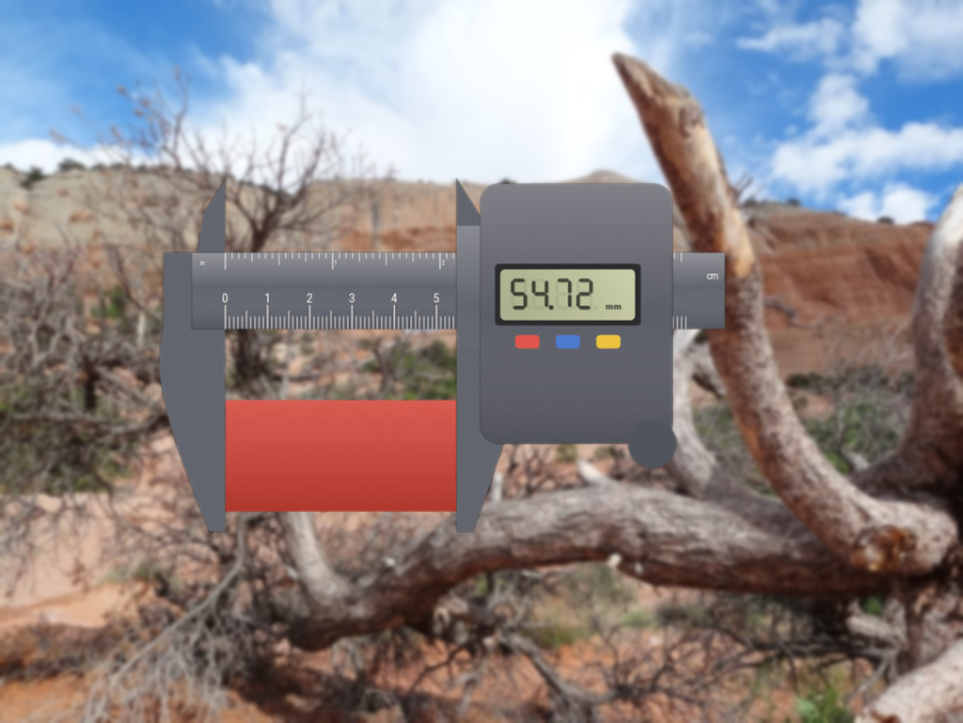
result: 54.72 mm
